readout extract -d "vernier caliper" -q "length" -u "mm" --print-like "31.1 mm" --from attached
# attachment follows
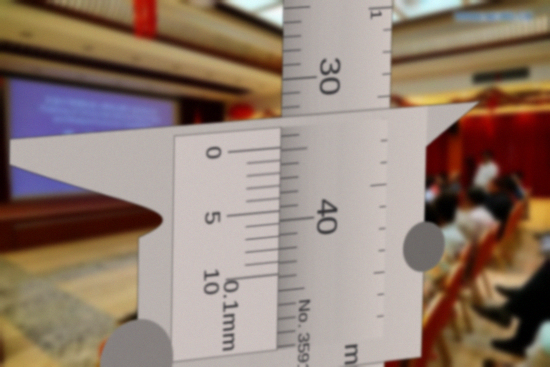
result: 34.8 mm
